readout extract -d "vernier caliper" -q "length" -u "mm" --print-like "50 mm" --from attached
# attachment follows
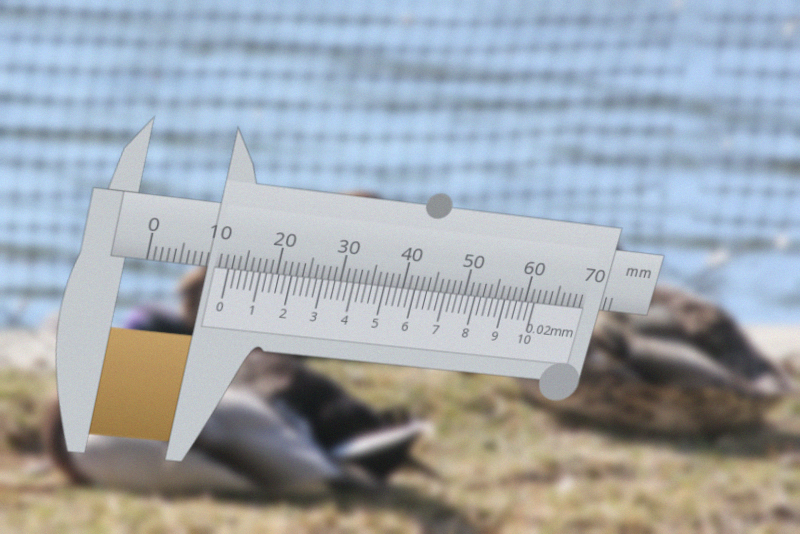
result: 12.5 mm
